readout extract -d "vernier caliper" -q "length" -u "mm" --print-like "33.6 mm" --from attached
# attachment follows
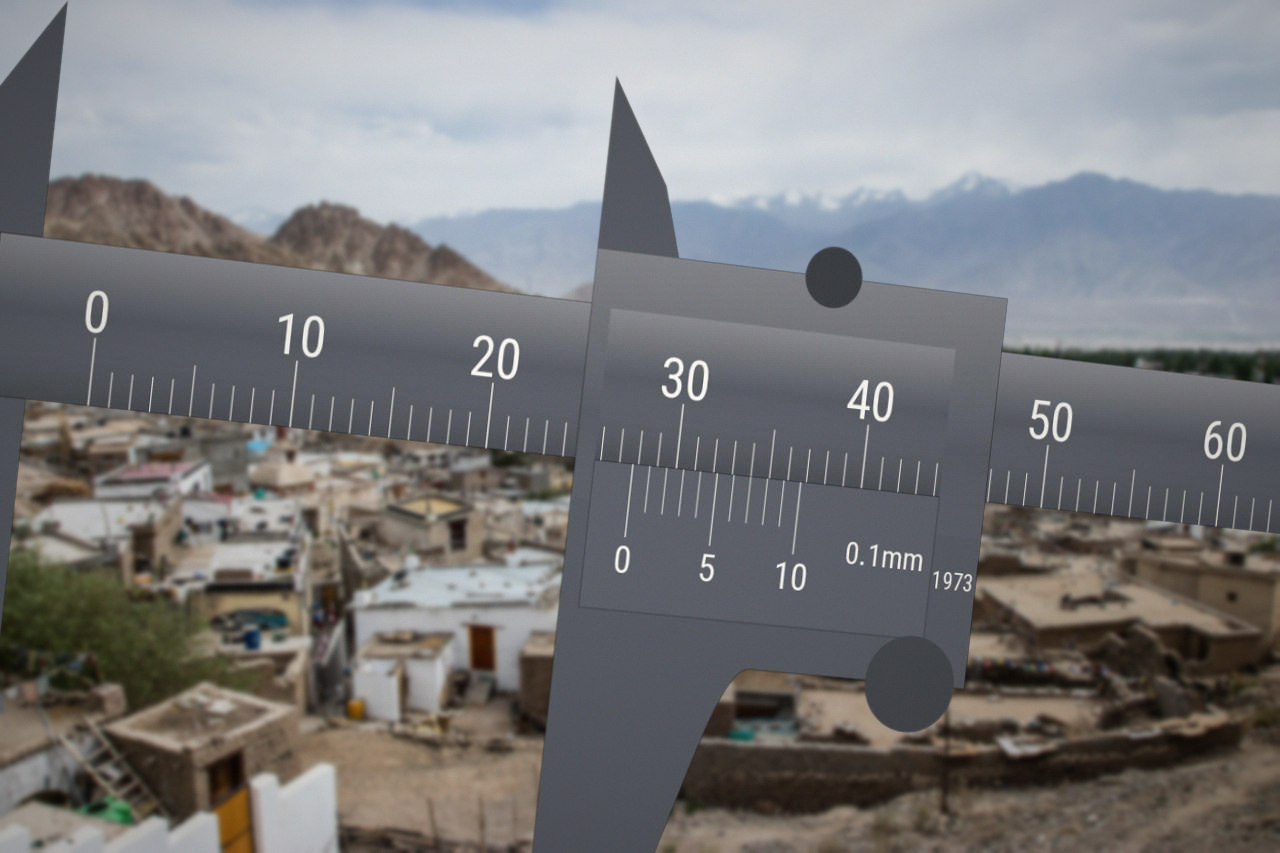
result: 27.7 mm
